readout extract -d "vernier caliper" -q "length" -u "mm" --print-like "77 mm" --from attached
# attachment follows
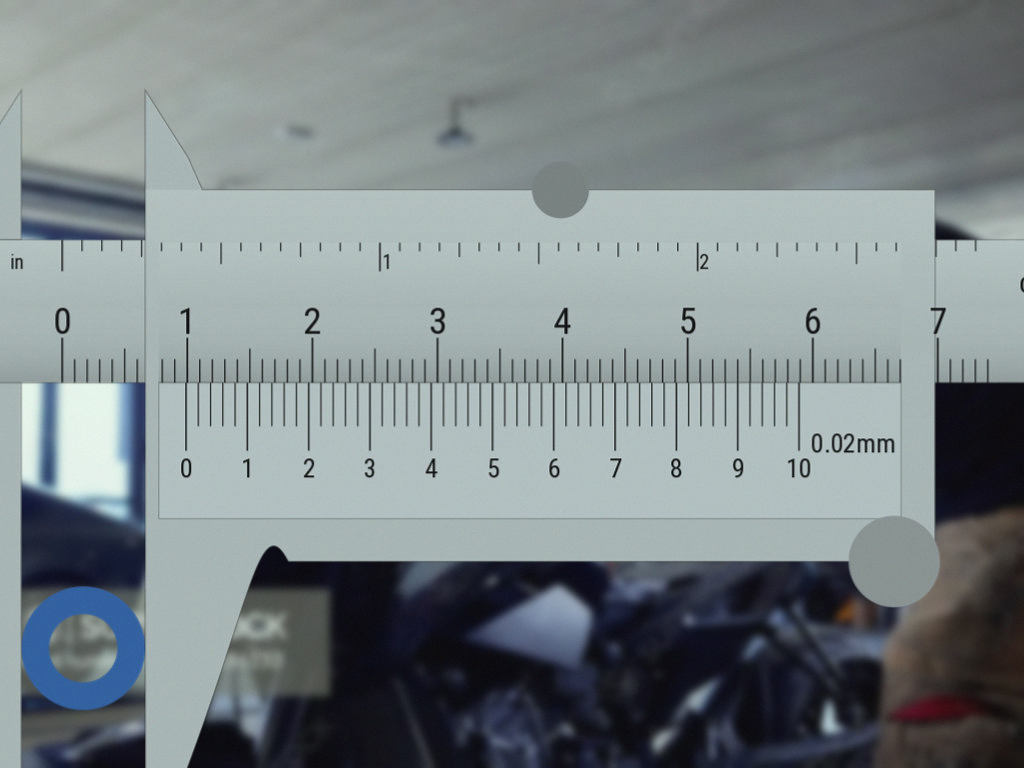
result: 9.9 mm
